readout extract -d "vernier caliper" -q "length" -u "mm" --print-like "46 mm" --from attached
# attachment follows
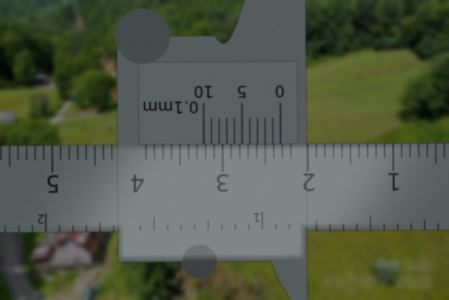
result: 23.2 mm
